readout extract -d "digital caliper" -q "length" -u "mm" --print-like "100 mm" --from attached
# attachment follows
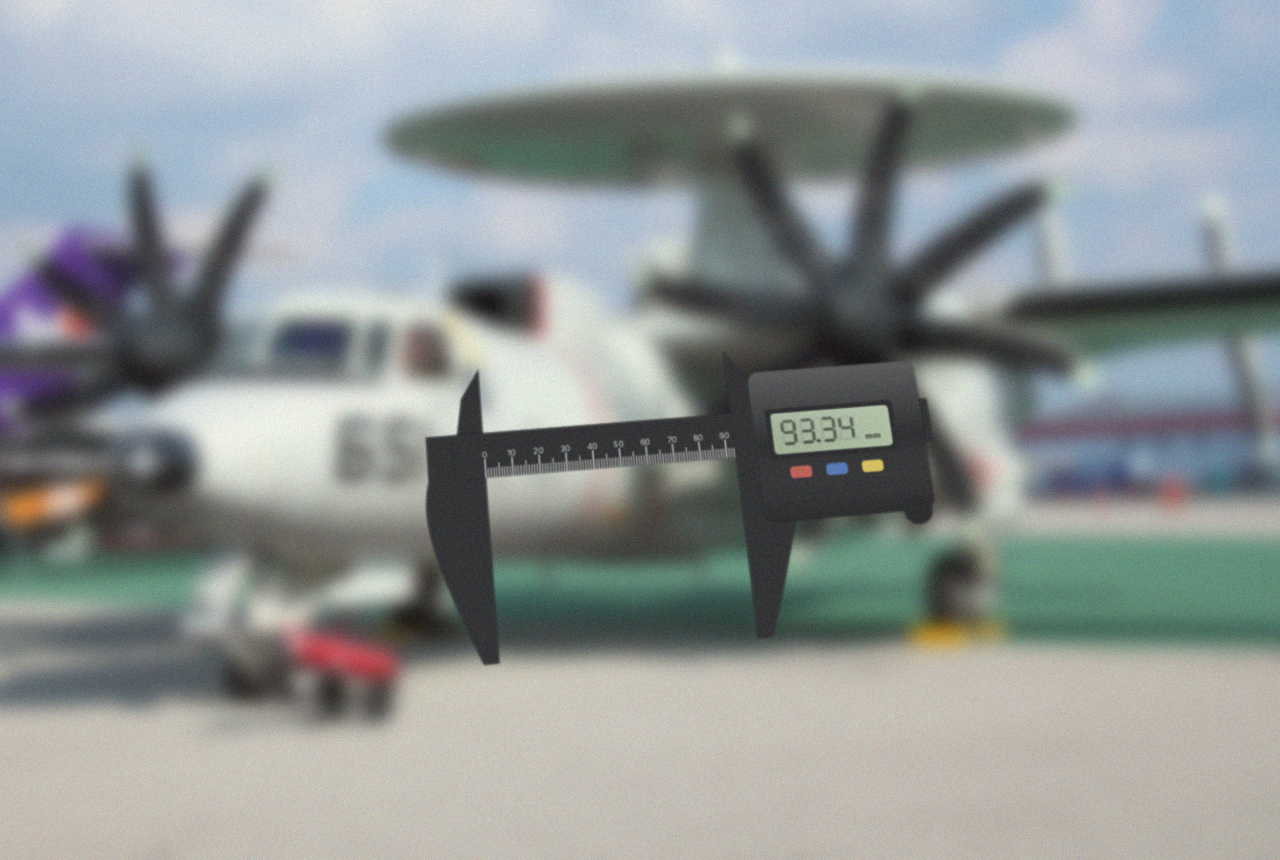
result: 93.34 mm
